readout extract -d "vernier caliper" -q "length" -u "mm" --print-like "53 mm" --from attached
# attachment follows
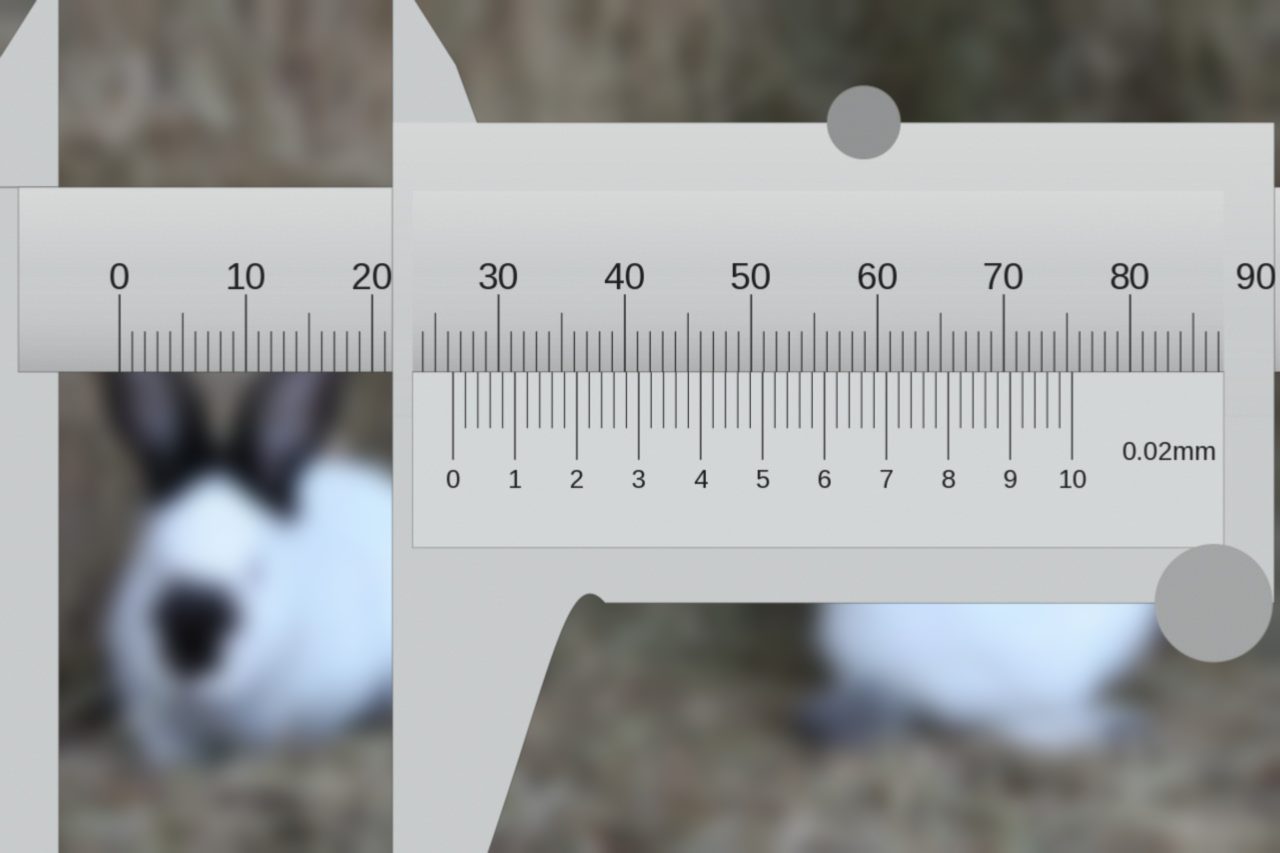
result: 26.4 mm
